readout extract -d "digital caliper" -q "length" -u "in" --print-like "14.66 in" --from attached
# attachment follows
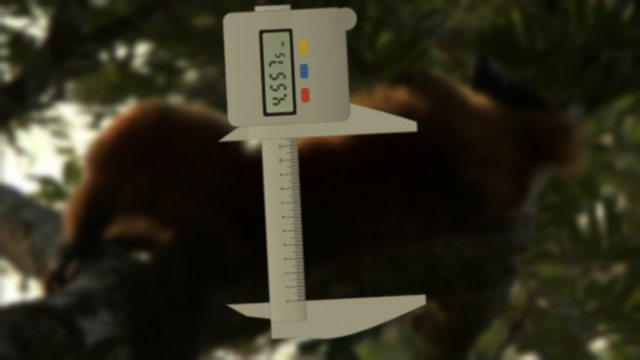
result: 4.5575 in
